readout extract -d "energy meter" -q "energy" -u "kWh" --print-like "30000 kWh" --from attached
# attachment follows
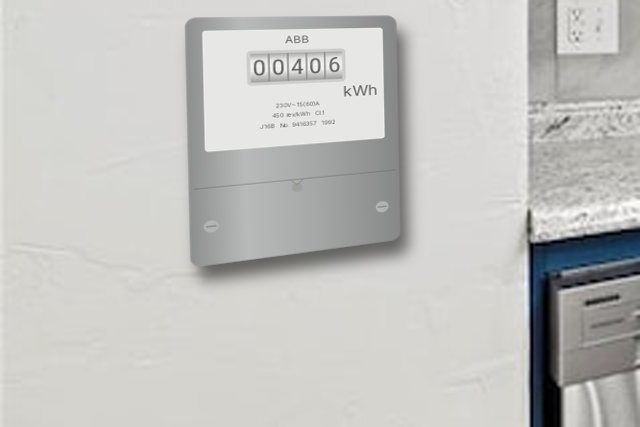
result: 406 kWh
